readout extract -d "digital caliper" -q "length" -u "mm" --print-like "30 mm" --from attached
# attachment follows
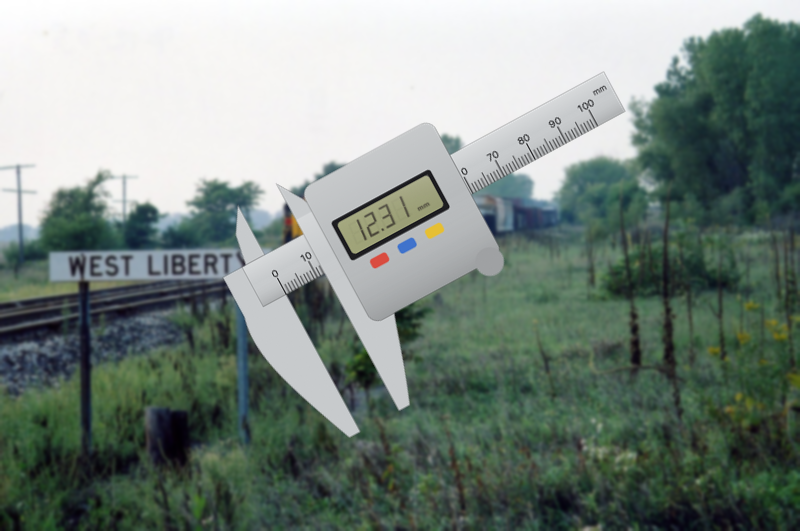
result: 12.31 mm
